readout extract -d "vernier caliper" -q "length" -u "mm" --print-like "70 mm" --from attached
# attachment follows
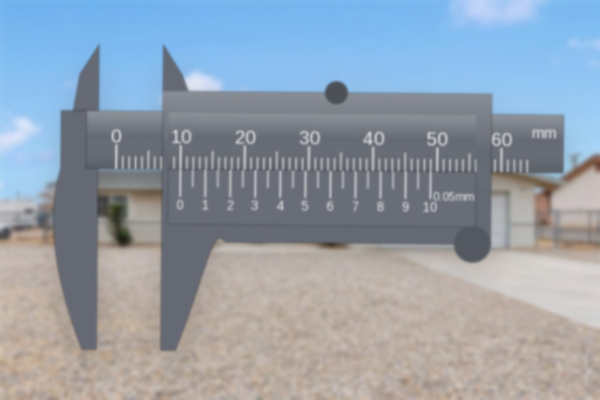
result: 10.0 mm
